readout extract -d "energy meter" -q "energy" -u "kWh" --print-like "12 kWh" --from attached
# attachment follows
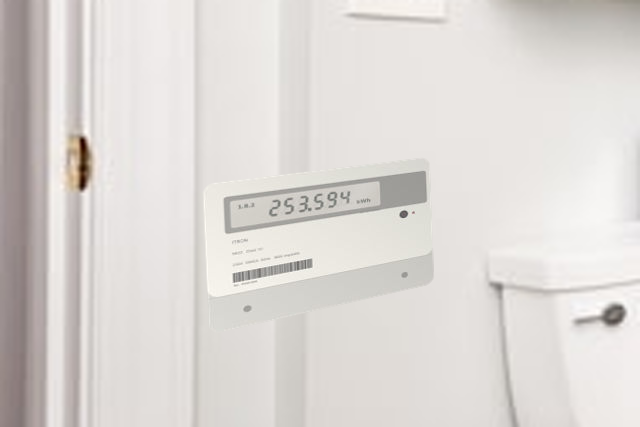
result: 253.594 kWh
